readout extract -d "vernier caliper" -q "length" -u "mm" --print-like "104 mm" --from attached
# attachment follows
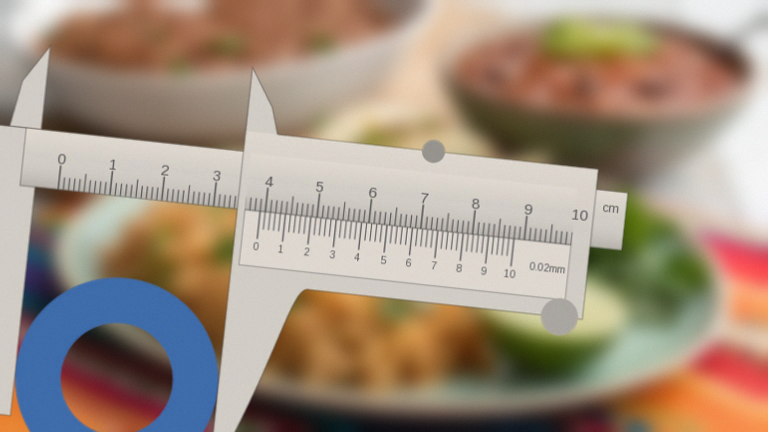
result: 39.0 mm
